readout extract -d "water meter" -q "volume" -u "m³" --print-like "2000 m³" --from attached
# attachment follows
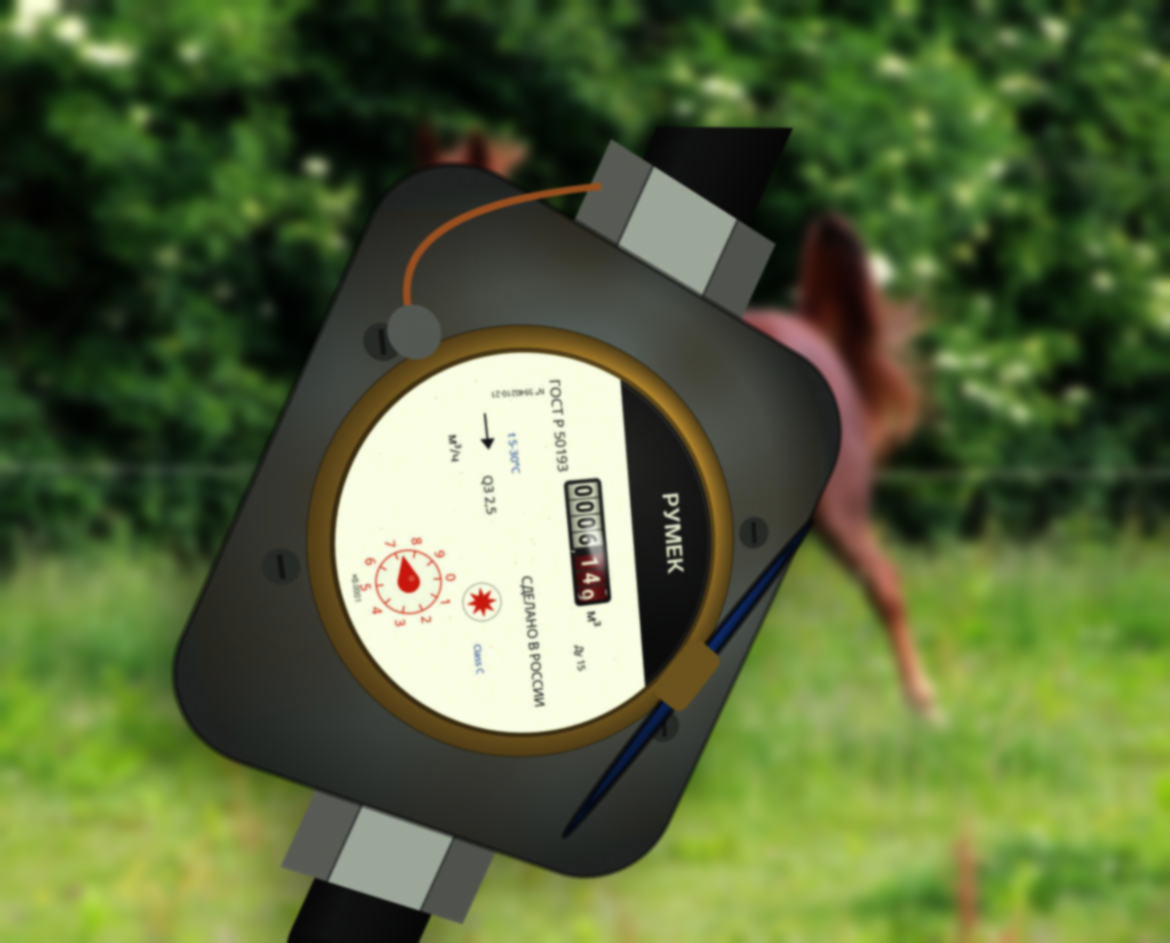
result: 6.1487 m³
